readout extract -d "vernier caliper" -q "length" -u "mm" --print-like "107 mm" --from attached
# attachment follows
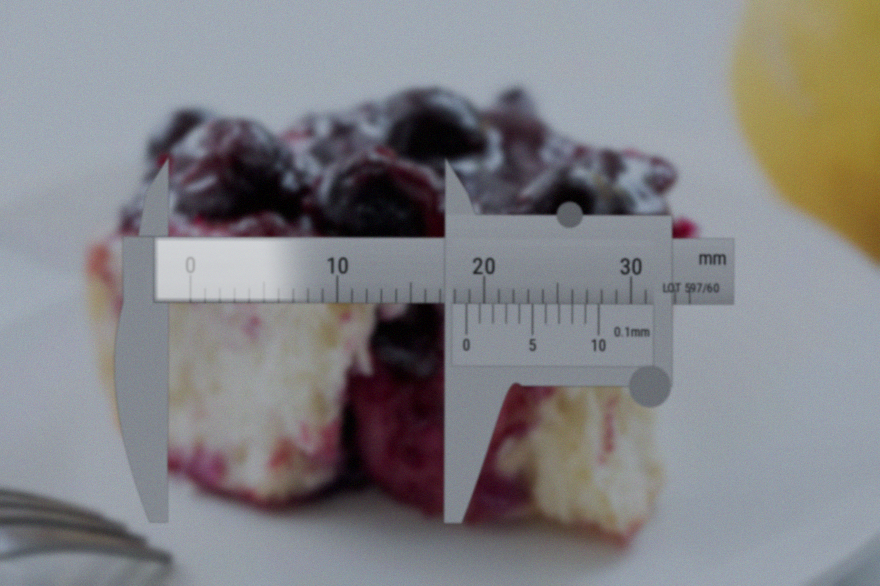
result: 18.8 mm
